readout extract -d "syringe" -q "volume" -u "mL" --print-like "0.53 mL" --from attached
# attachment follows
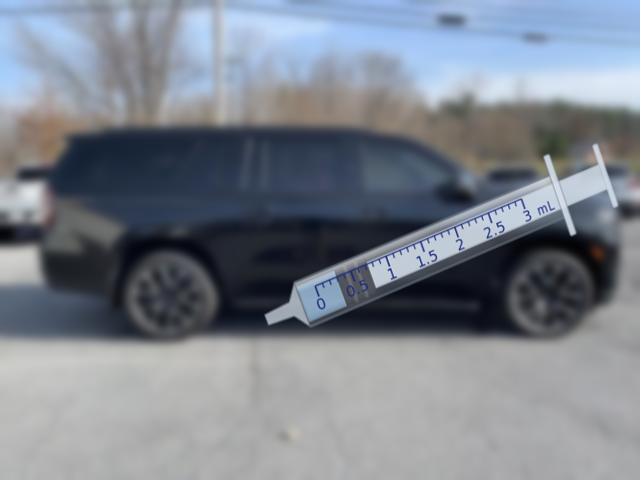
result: 0.3 mL
